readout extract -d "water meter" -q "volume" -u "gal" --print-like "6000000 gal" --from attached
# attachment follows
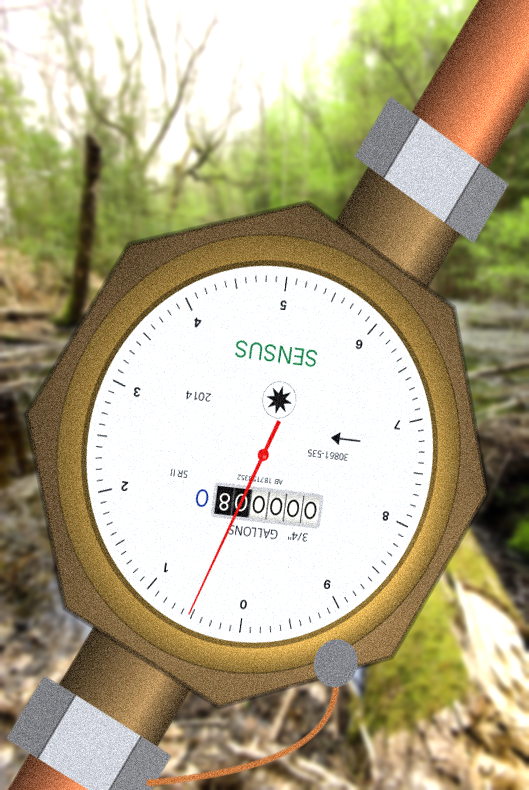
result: 80.5 gal
